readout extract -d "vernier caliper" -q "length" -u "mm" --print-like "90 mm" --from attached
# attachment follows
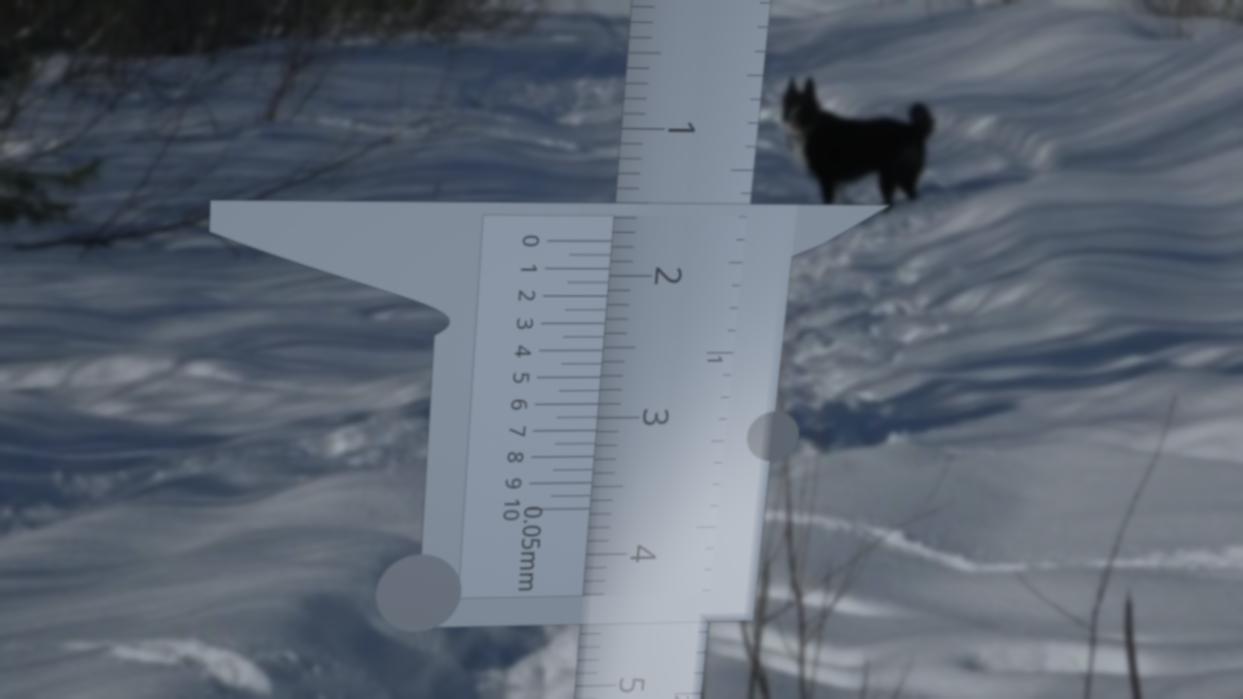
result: 17.6 mm
